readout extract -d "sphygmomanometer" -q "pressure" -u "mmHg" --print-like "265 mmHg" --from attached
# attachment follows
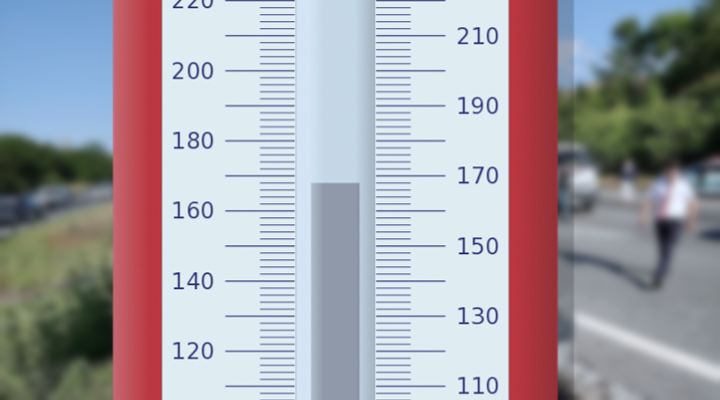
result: 168 mmHg
